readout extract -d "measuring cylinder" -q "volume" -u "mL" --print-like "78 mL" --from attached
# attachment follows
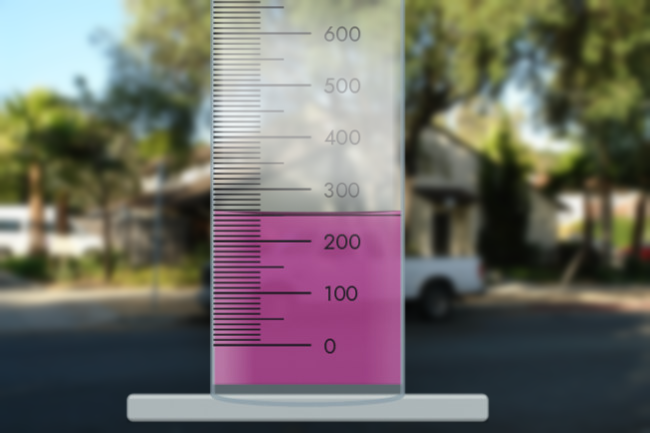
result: 250 mL
